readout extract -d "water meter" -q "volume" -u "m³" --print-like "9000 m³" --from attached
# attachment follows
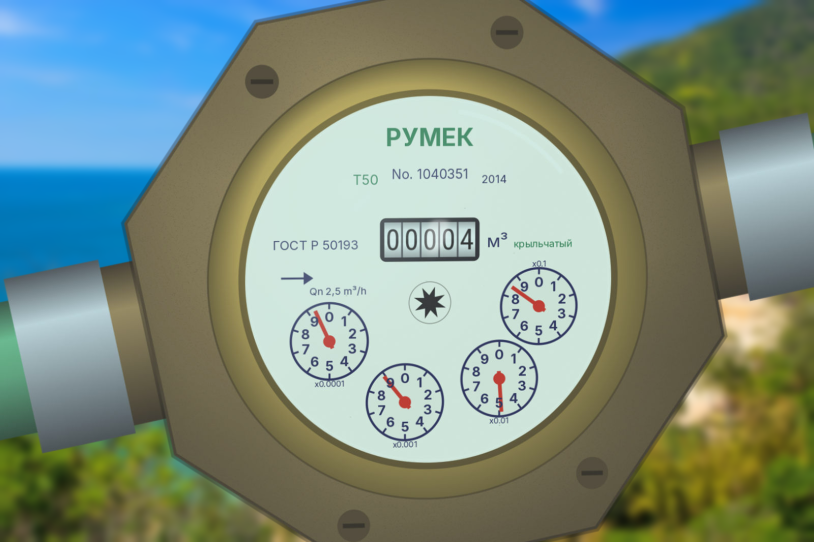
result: 4.8489 m³
